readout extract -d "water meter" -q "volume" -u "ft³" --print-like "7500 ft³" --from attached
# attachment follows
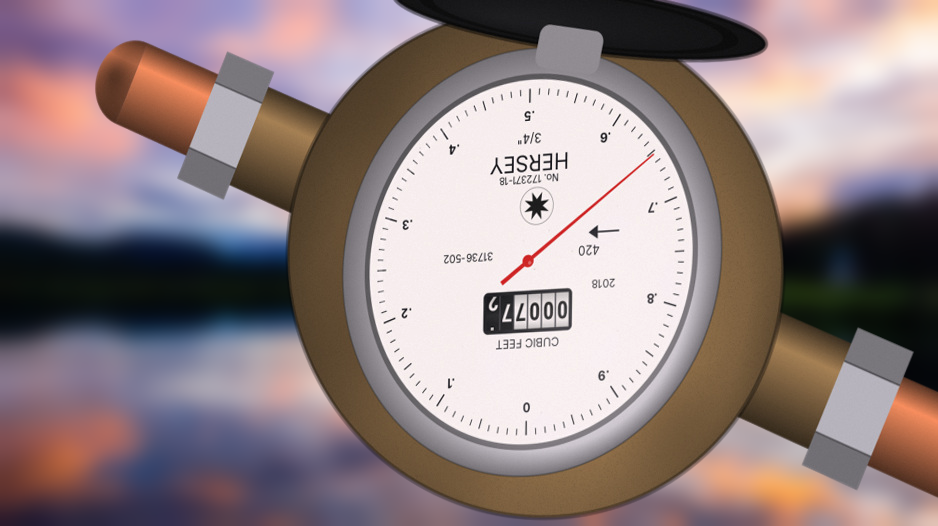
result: 771.65 ft³
